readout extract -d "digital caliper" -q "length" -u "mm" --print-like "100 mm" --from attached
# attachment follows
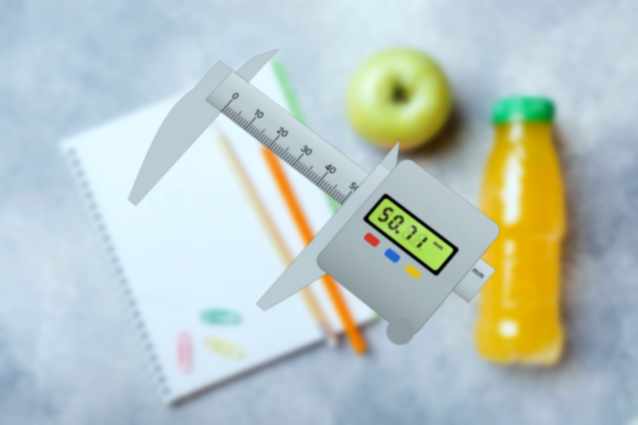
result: 50.71 mm
